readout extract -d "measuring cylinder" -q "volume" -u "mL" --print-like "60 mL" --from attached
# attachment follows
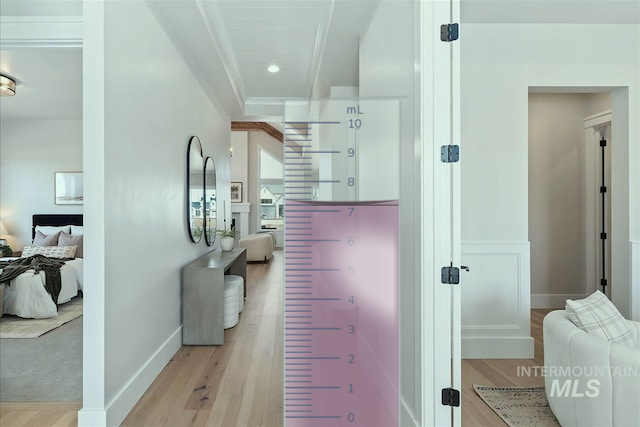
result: 7.2 mL
